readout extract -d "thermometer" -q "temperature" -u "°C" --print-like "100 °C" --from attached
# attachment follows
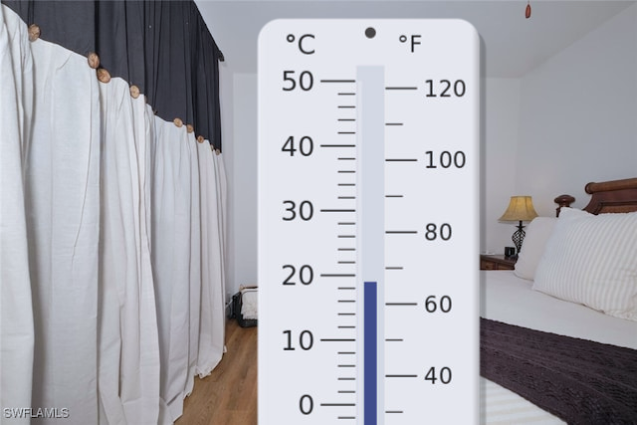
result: 19 °C
